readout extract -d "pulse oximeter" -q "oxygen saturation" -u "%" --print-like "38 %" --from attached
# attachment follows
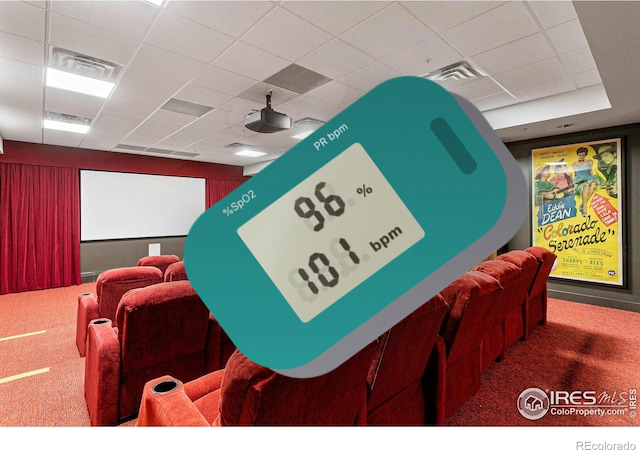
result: 96 %
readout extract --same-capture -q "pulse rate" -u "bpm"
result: 101 bpm
